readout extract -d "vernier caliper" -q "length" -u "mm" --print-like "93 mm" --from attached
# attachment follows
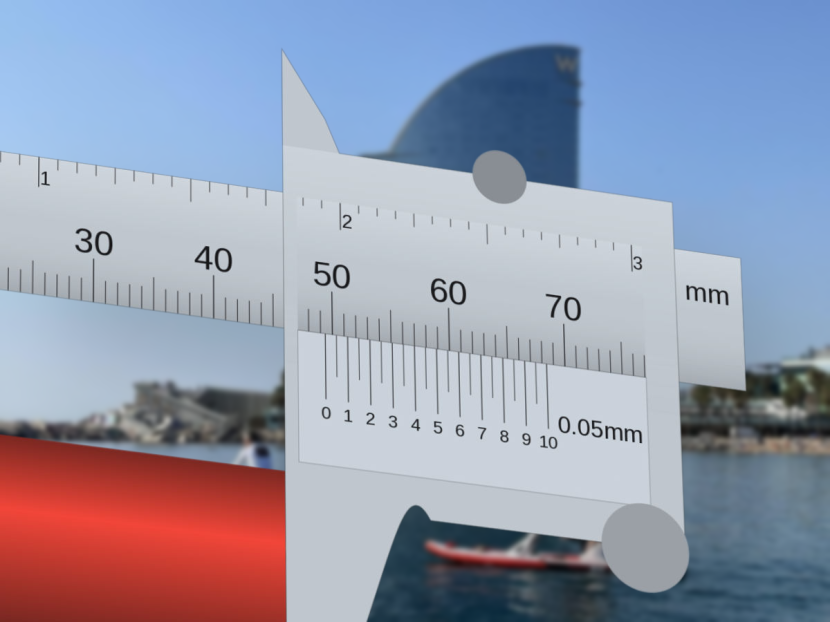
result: 49.4 mm
